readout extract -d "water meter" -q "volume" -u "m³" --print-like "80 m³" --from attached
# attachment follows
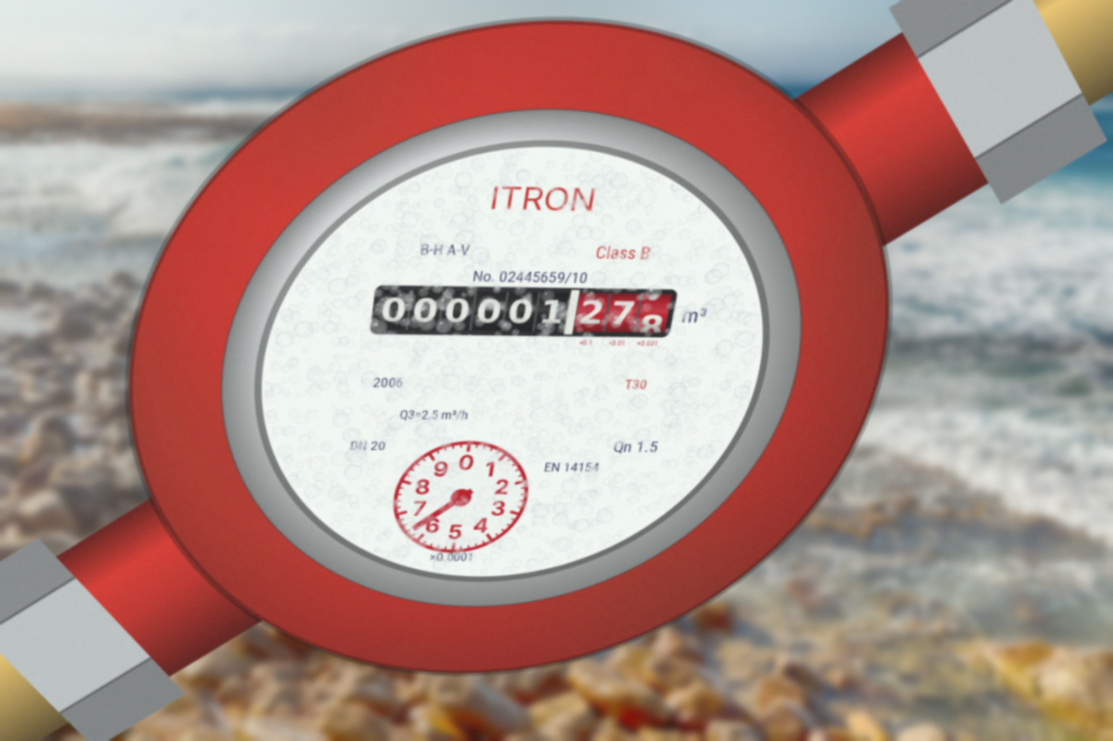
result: 1.2776 m³
